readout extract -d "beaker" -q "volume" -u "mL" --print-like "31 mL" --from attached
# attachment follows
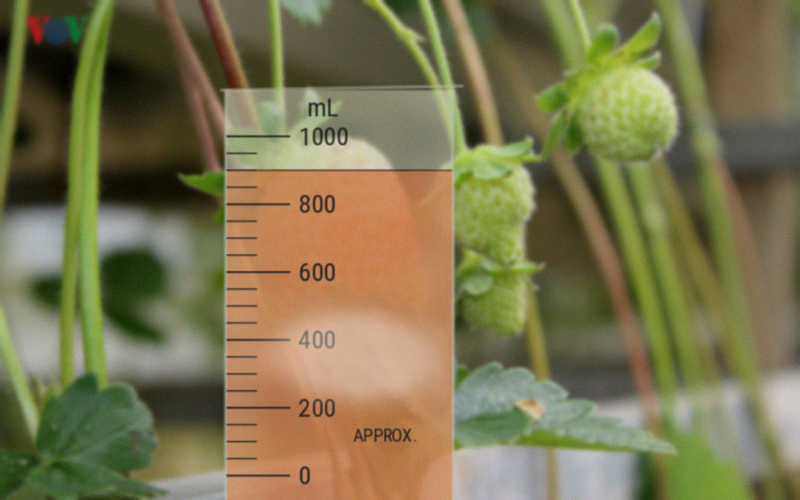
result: 900 mL
